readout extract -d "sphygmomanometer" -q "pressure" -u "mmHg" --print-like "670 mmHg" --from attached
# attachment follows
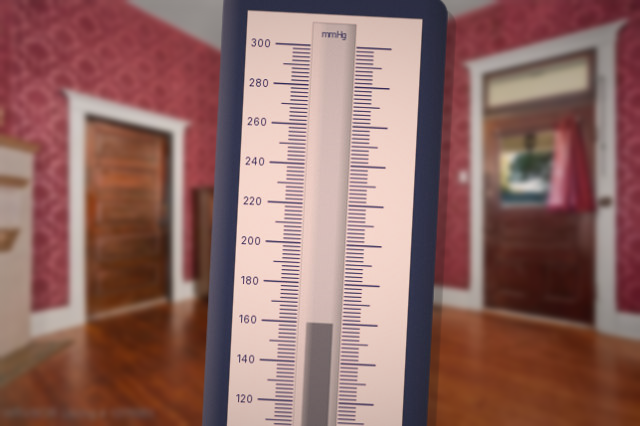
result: 160 mmHg
